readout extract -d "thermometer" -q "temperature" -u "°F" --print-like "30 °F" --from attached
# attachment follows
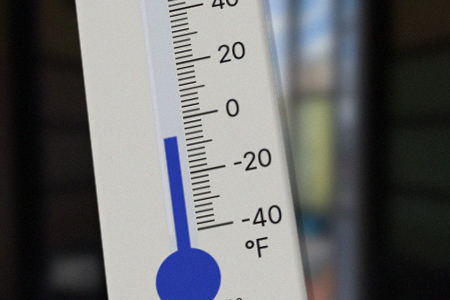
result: -6 °F
